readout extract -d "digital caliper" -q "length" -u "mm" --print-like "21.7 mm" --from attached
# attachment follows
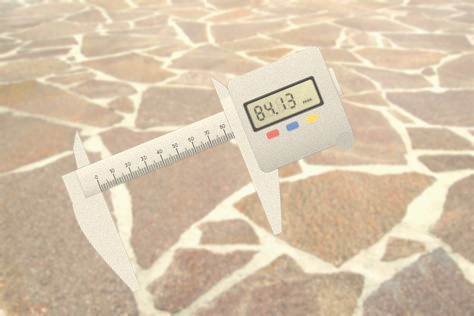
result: 84.13 mm
